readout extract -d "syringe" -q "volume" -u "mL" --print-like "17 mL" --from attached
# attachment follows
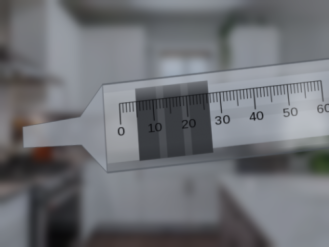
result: 5 mL
